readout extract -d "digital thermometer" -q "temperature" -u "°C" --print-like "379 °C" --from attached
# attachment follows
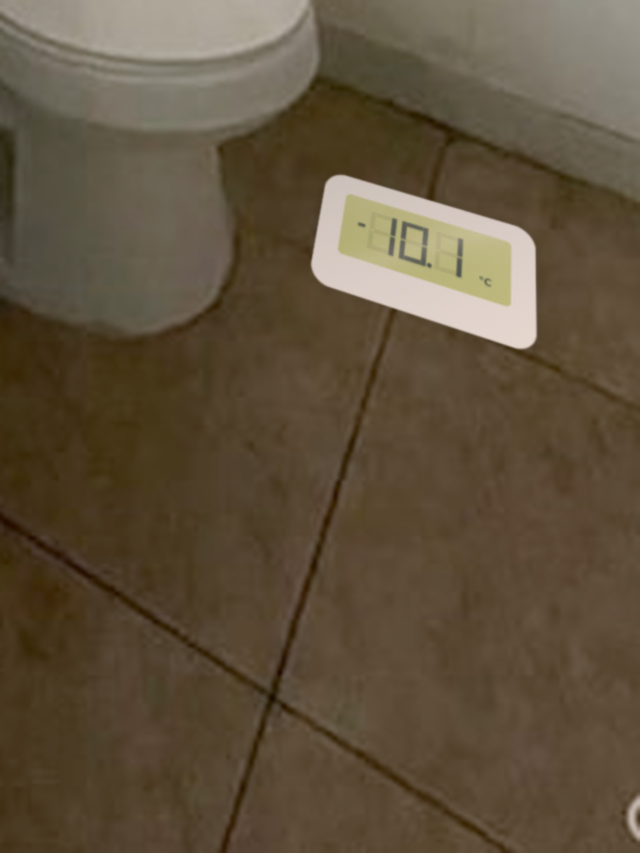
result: -10.1 °C
